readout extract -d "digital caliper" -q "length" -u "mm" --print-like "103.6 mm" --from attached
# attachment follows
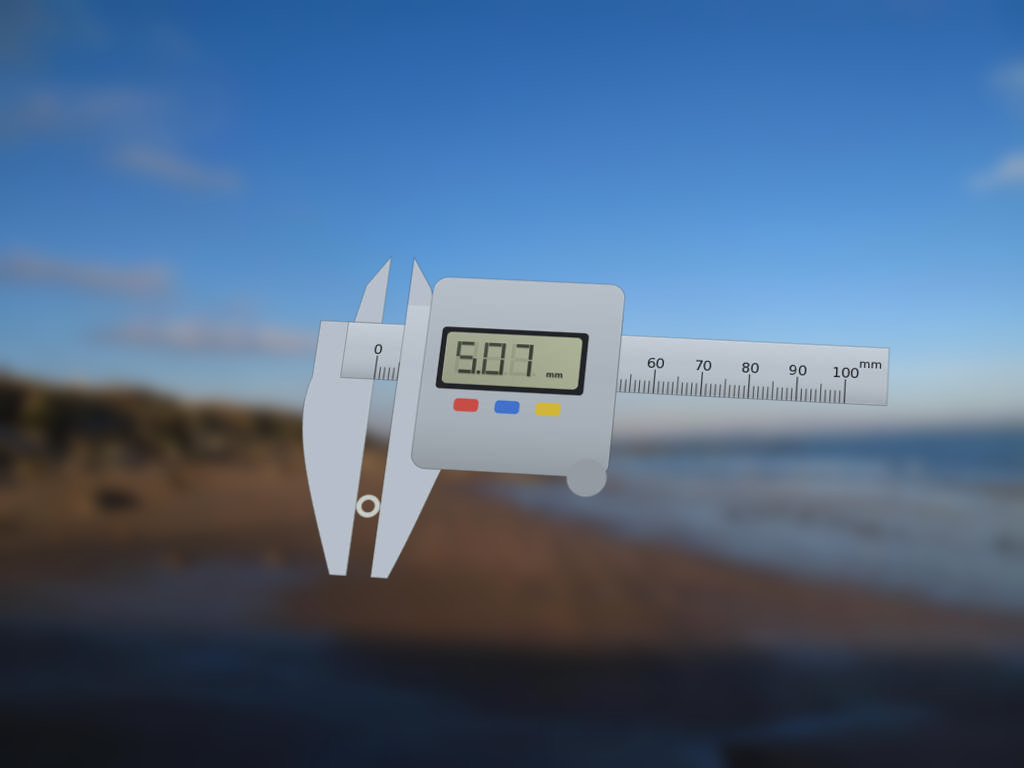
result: 5.07 mm
